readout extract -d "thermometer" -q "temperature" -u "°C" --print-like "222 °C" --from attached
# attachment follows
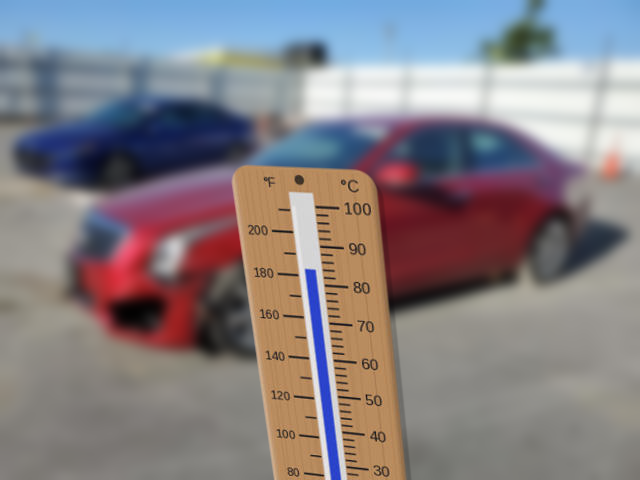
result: 84 °C
